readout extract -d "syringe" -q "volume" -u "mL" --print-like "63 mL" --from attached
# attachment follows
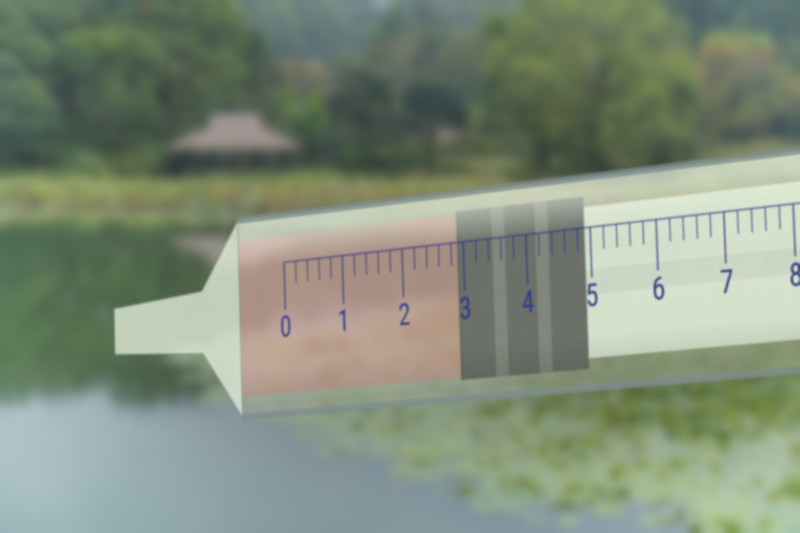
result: 2.9 mL
